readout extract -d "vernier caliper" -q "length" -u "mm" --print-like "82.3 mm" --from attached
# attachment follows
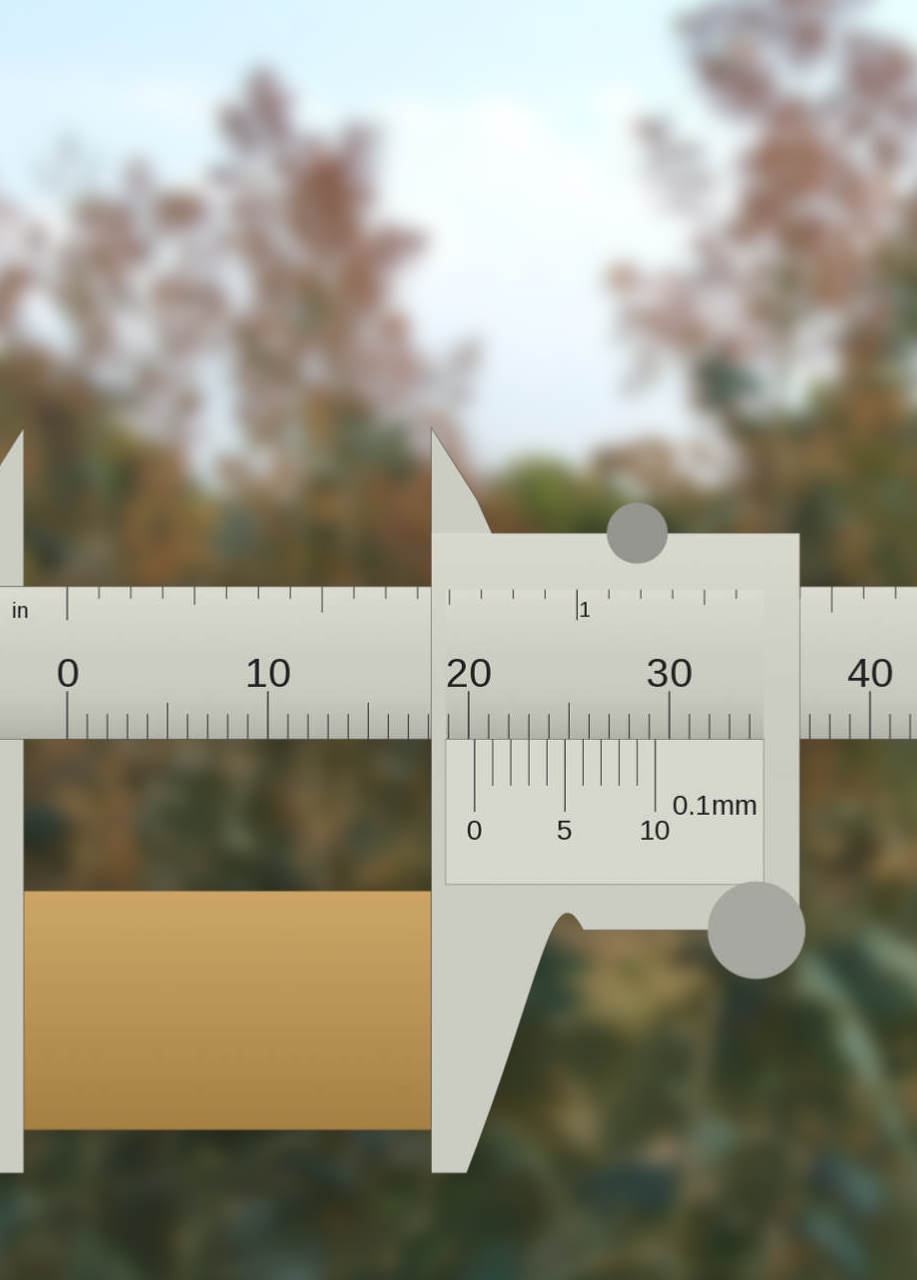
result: 20.3 mm
